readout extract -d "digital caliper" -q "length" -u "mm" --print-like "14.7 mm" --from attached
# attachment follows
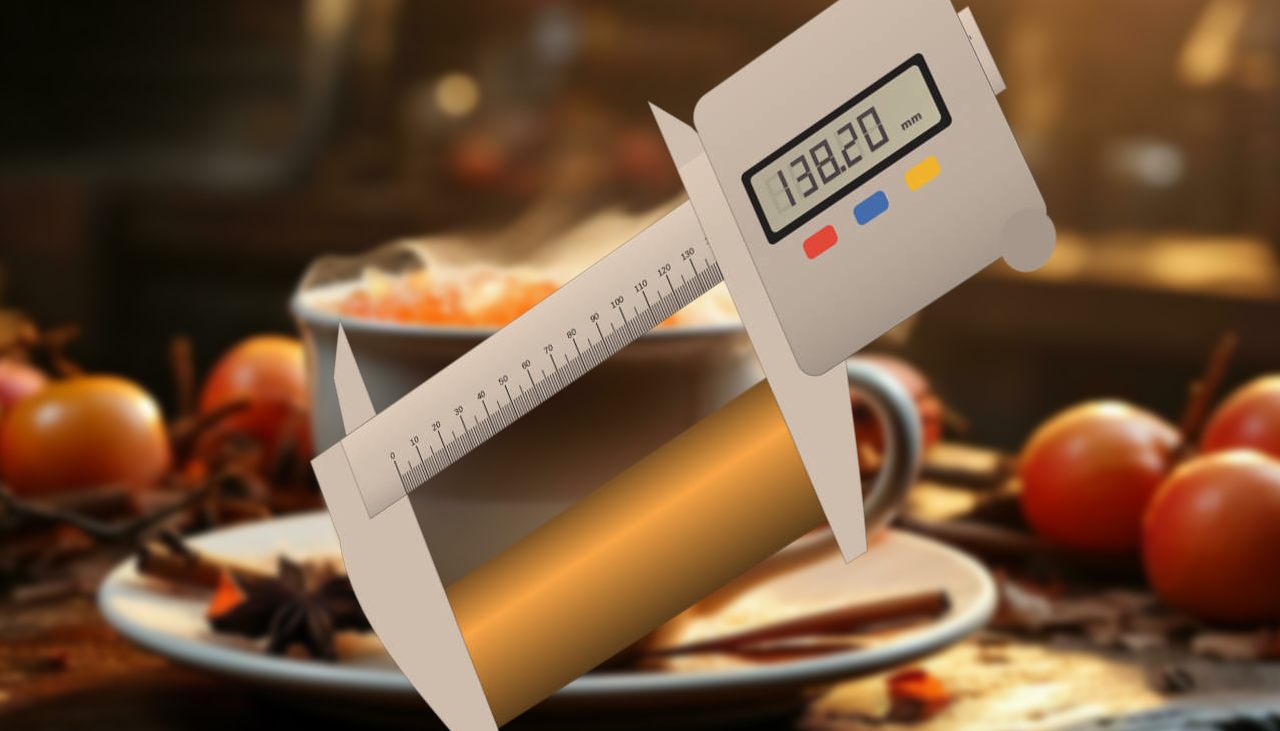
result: 138.20 mm
